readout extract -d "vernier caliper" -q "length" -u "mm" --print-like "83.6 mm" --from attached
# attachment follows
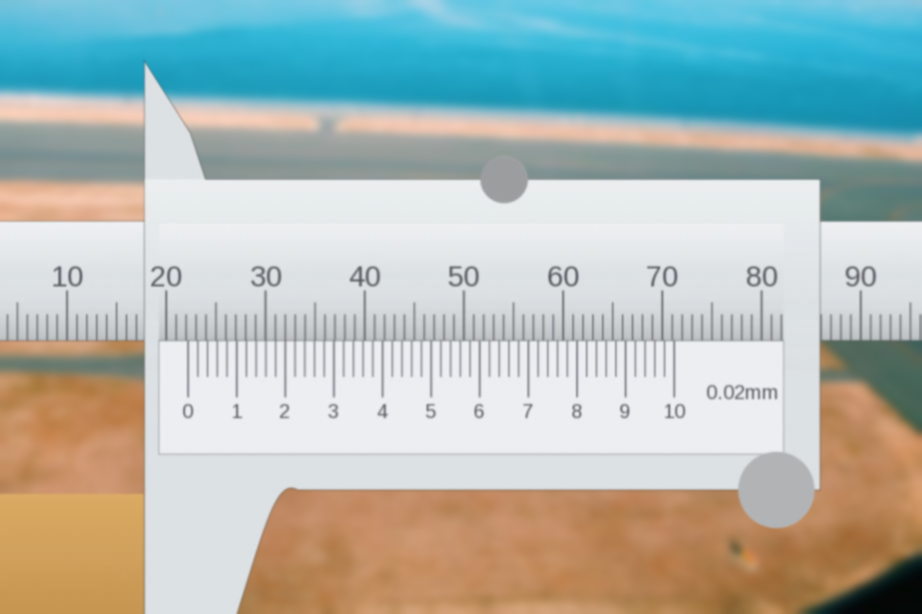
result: 22.2 mm
